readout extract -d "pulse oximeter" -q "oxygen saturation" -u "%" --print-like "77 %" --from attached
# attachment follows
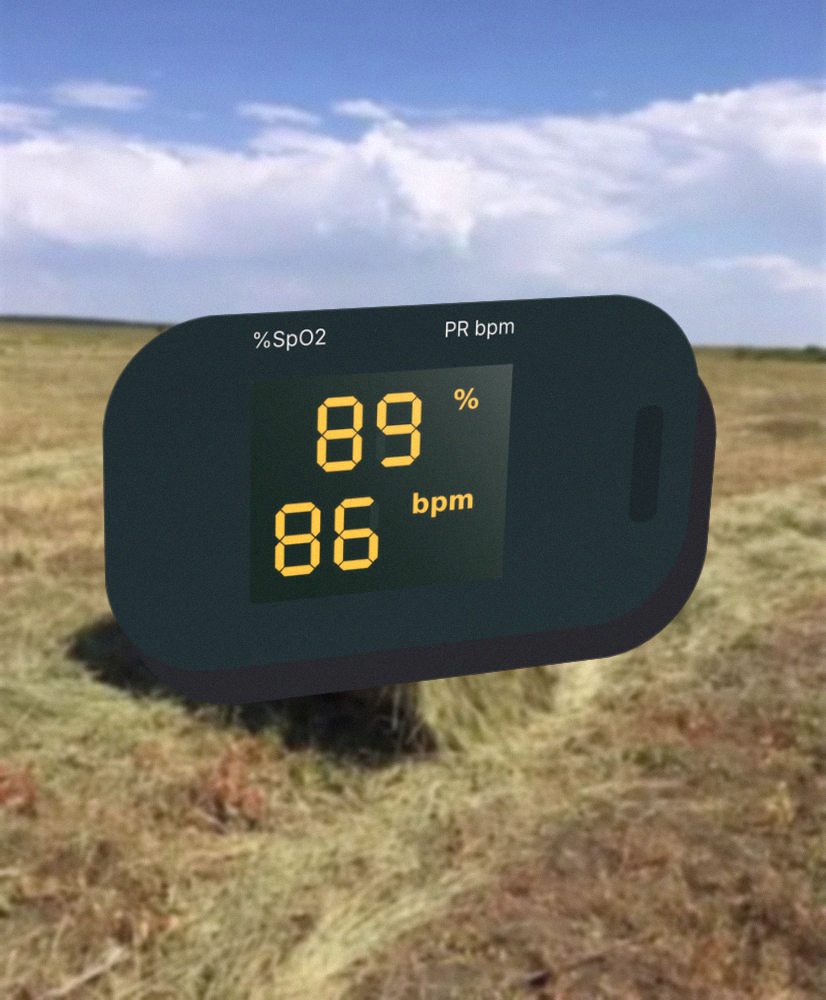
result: 89 %
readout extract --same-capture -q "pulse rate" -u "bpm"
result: 86 bpm
